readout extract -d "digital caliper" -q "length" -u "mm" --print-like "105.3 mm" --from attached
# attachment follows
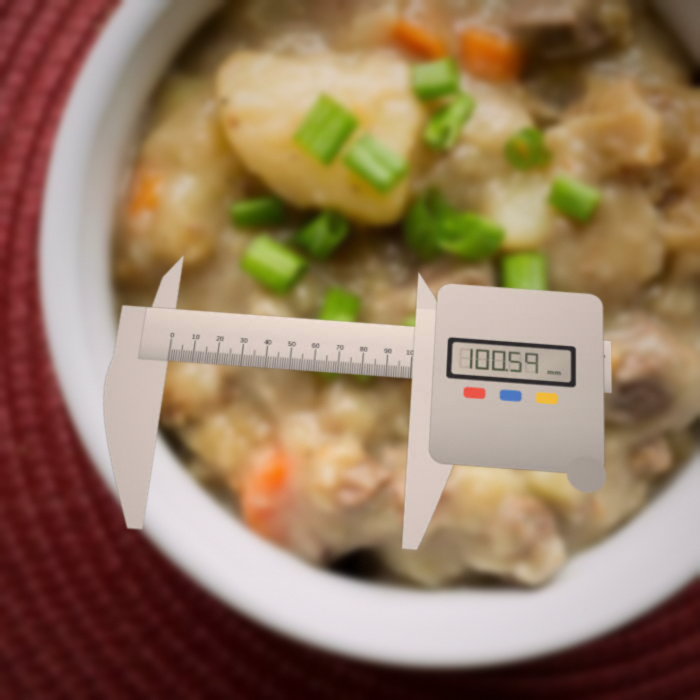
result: 100.59 mm
